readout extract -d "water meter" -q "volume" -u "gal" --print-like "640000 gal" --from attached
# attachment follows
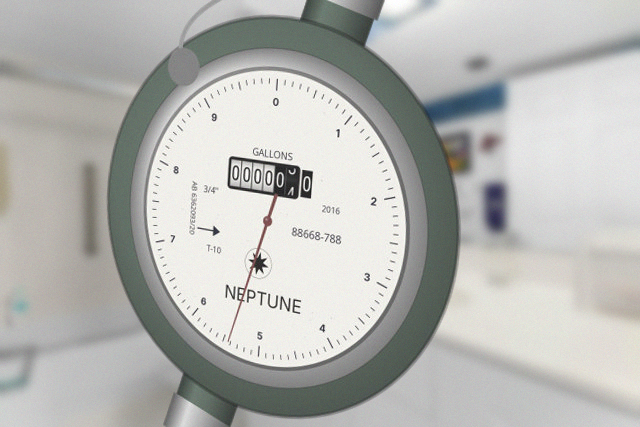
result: 35.4 gal
